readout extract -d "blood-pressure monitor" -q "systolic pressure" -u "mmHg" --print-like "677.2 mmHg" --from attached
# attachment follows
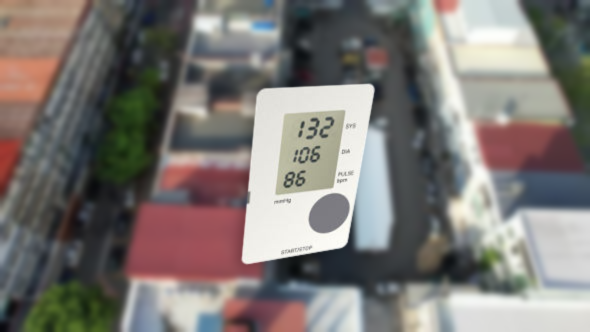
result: 132 mmHg
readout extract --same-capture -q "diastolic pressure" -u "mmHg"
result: 106 mmHg
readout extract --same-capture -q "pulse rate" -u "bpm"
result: 86 bpm
